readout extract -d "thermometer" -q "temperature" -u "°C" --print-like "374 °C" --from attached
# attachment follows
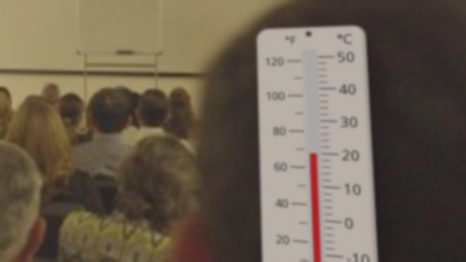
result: 20 °C
